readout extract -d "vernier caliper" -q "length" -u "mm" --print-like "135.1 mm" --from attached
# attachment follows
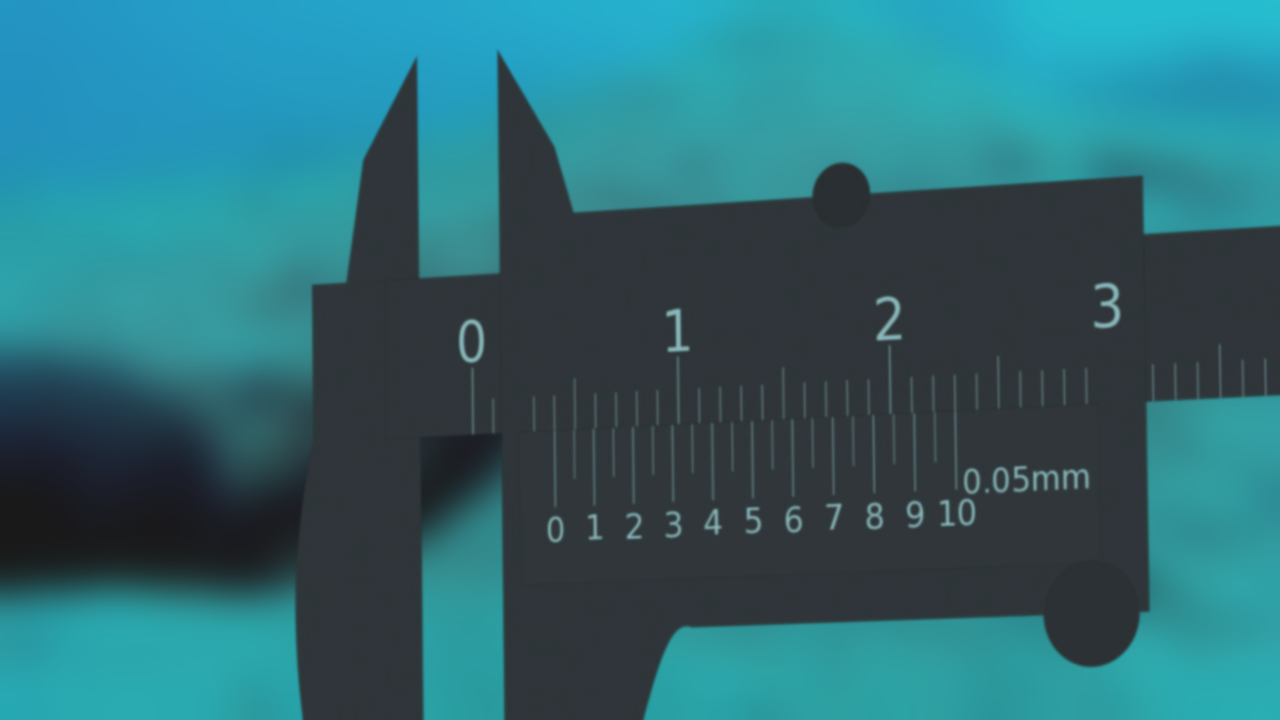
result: 4.0 mm
